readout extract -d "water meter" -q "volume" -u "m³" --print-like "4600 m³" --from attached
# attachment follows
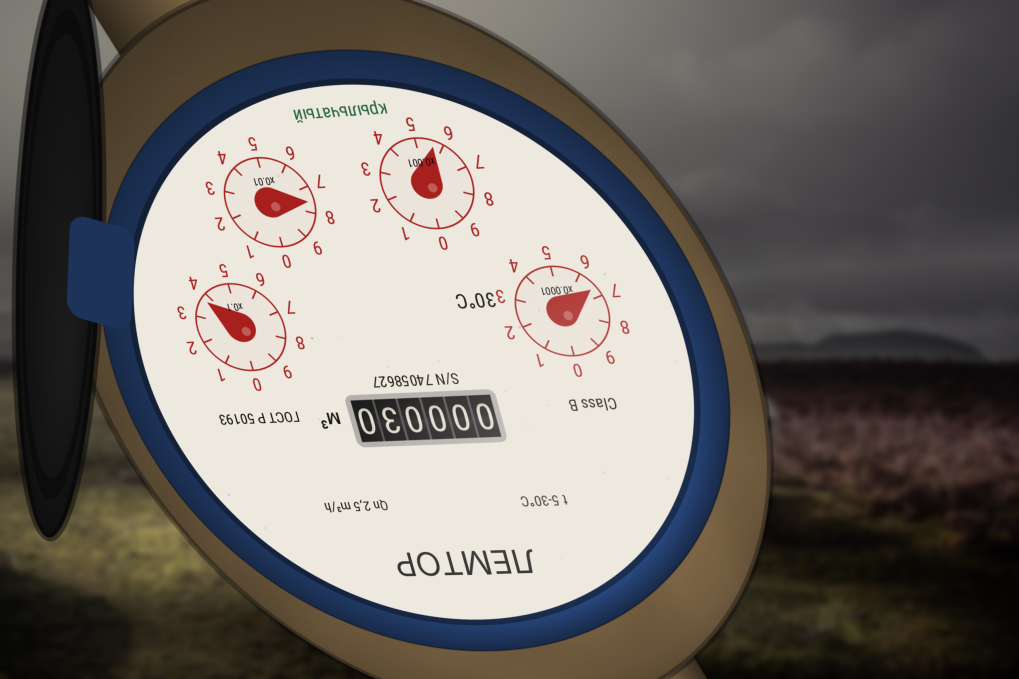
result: 30.3756 m³
